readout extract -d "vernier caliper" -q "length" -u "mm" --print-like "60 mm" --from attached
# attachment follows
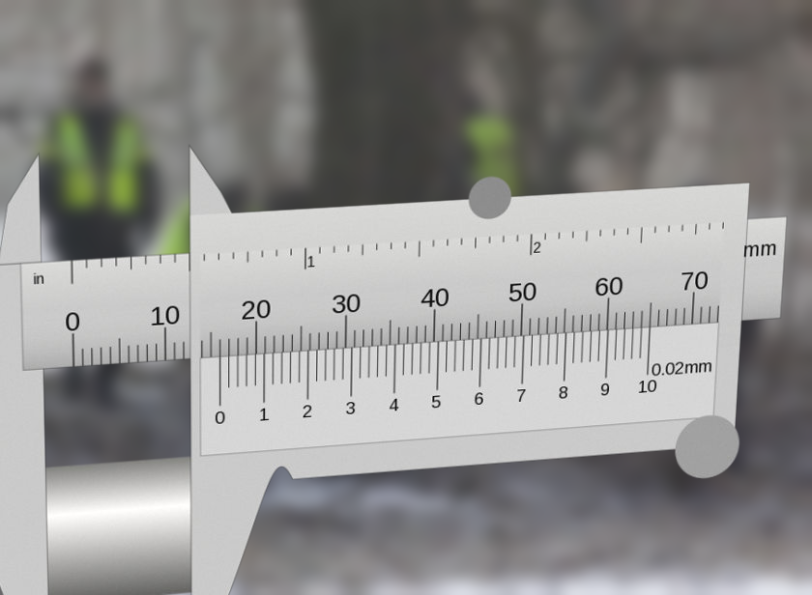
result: 16.0 mm
